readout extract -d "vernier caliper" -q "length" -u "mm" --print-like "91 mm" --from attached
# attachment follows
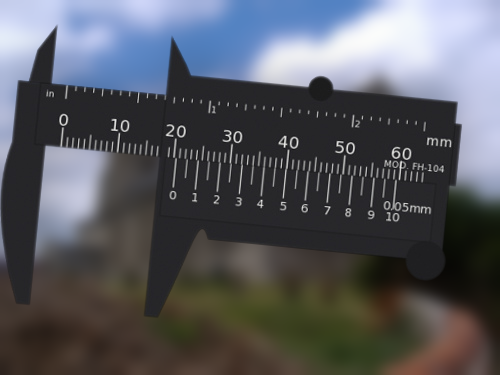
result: 20.4 mm
